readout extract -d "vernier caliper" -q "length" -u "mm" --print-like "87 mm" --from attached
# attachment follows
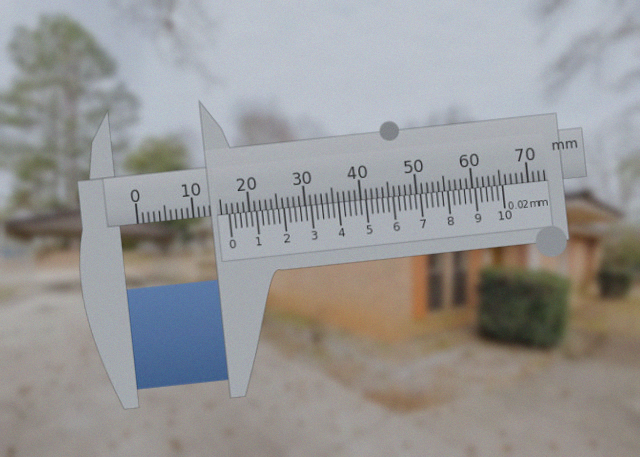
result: 16.4 mm
